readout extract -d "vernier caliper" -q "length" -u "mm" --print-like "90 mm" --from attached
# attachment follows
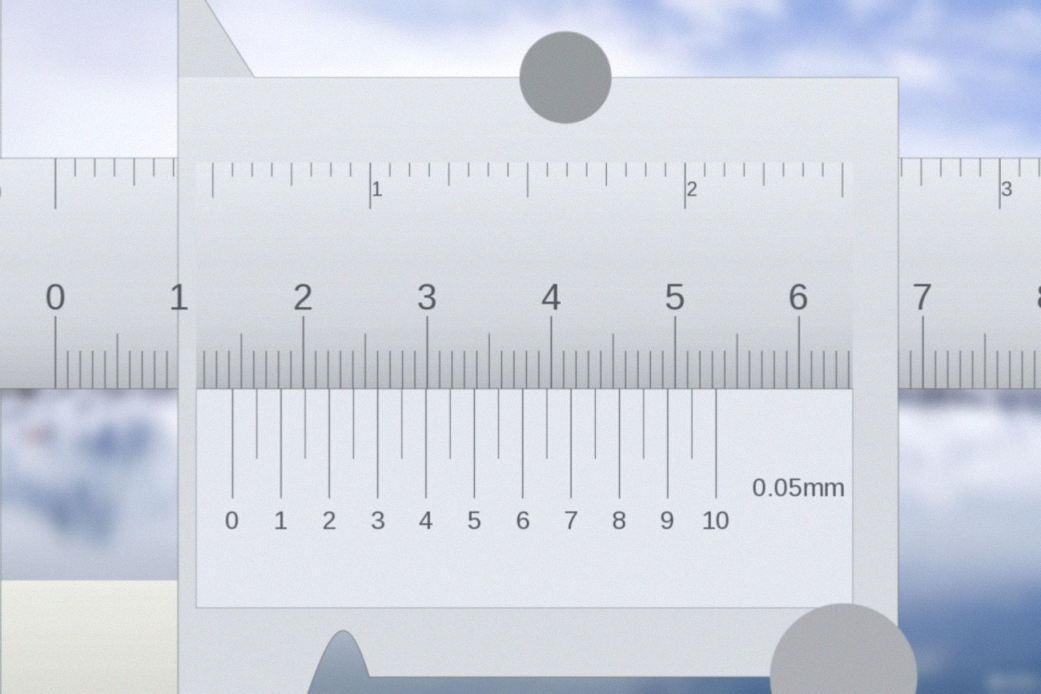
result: 14.3 mm
